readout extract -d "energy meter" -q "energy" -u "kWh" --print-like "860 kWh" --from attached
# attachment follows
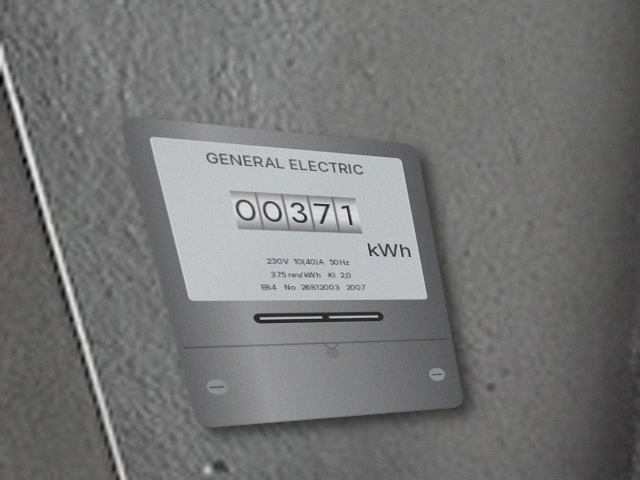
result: 371 kWh
